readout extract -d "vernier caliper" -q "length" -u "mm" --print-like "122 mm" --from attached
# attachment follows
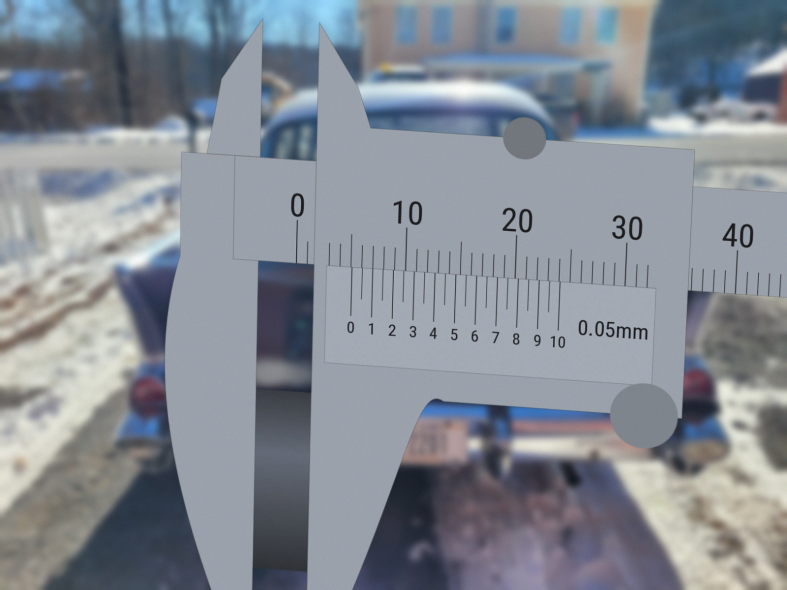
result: 5.1 mm
